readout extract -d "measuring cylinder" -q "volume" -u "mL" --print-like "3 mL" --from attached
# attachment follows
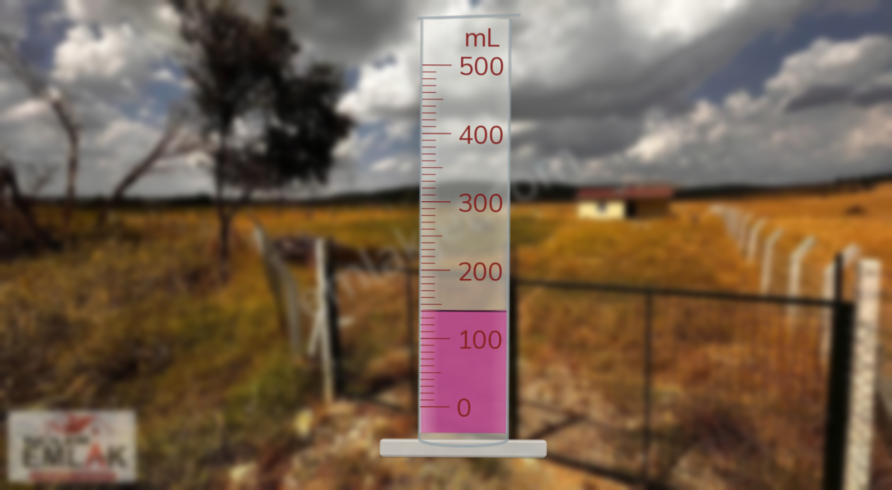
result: 140 mL
